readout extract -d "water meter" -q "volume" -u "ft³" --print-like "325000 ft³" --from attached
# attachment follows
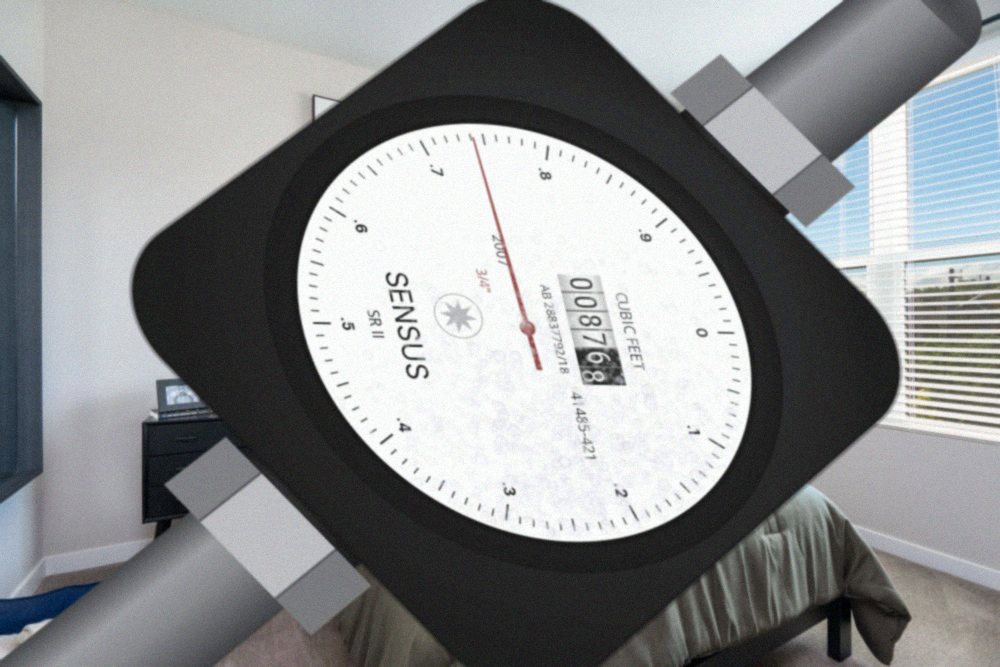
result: 8767.74 ft³
